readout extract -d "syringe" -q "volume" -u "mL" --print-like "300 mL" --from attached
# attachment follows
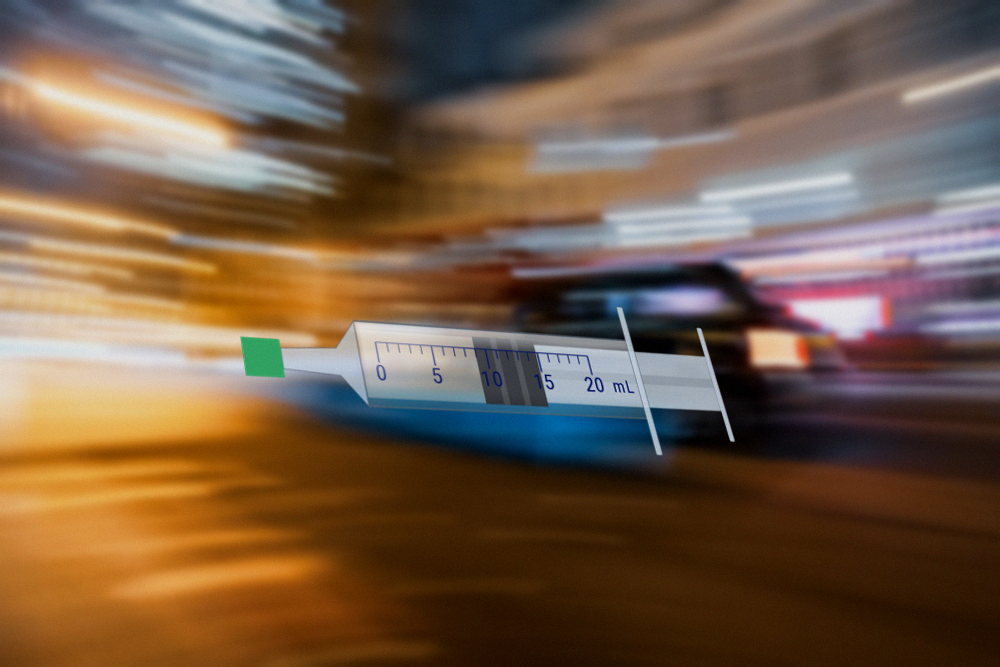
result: 9 mL
